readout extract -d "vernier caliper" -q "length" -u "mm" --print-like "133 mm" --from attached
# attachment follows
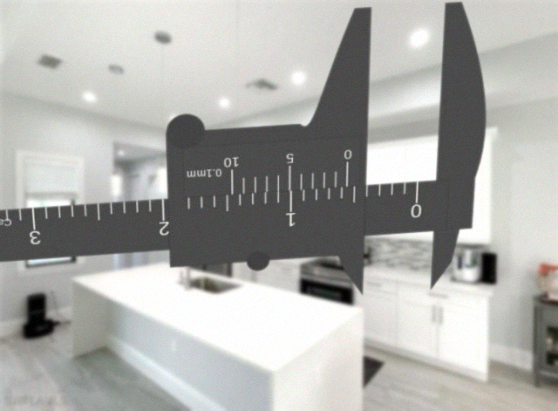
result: 5.6 mm
